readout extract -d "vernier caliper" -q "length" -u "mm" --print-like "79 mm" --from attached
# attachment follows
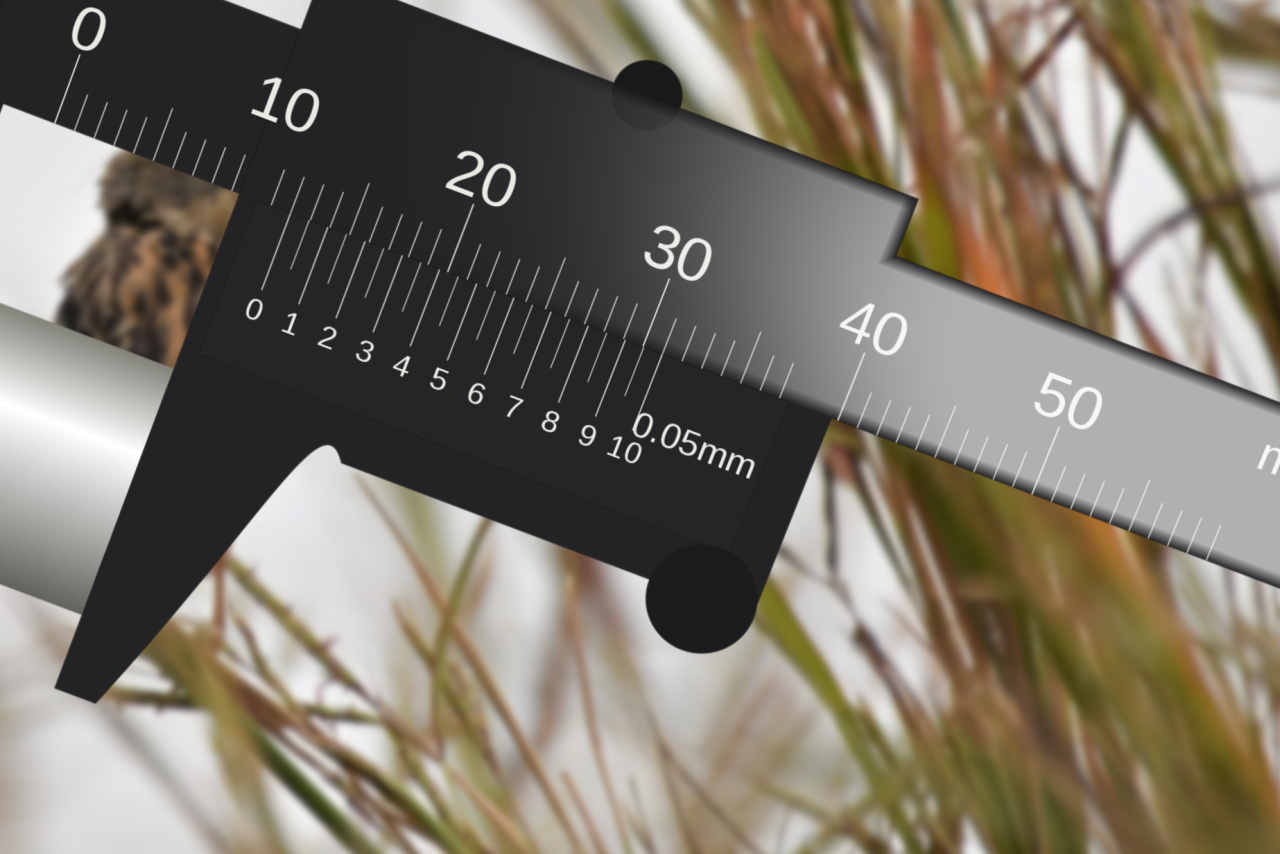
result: 12.0 mm
